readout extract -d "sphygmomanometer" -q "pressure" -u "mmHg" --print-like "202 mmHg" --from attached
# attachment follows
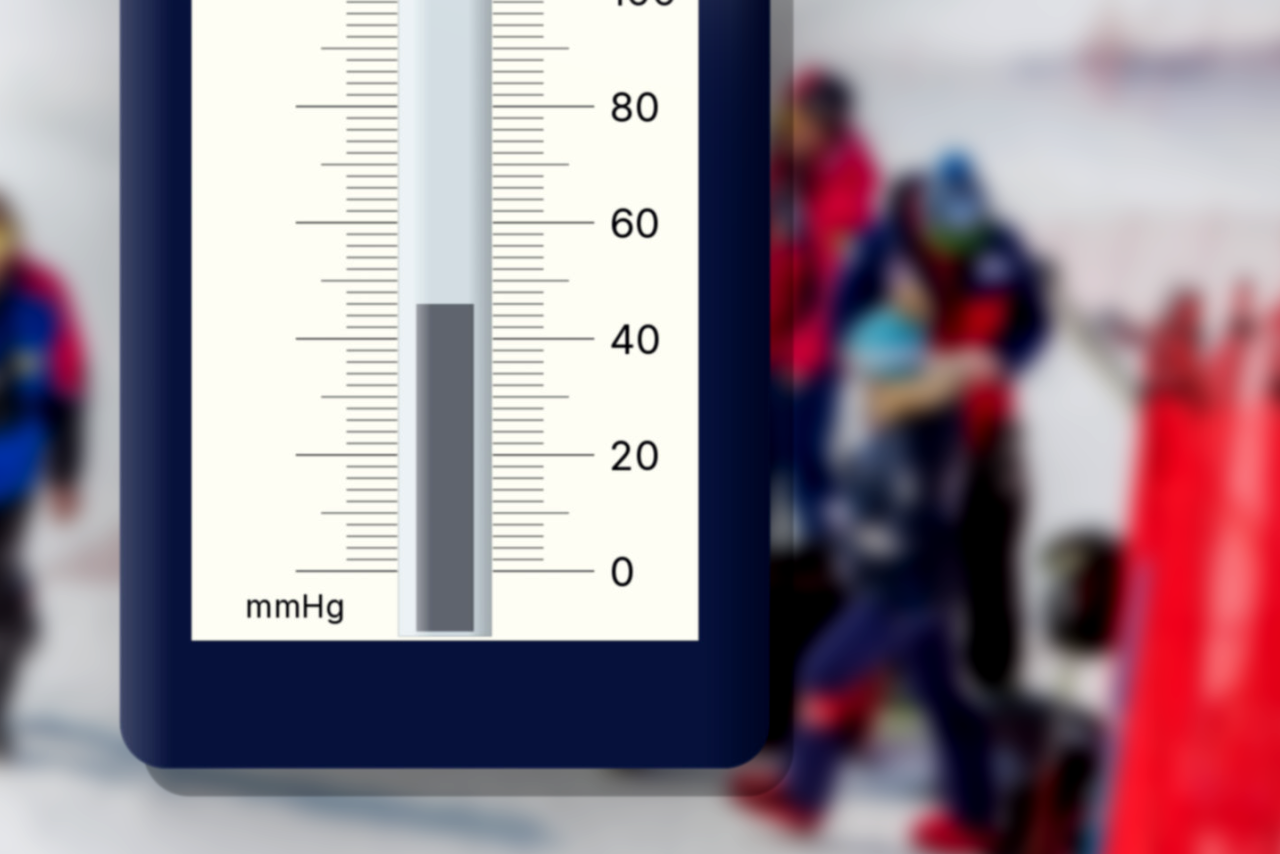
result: 46 mmHg
